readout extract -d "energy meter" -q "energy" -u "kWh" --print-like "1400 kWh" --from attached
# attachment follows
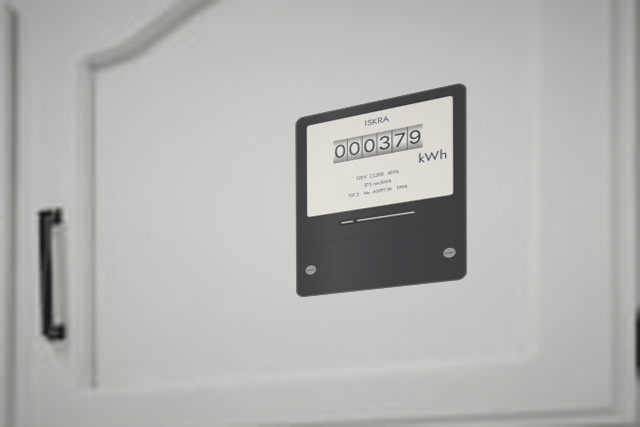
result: 379 kWh
